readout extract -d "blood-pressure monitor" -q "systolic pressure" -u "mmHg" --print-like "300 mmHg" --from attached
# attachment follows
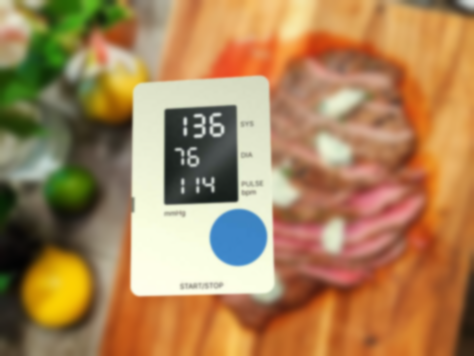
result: 136 mmHg
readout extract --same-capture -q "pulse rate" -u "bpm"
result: 114 bpm
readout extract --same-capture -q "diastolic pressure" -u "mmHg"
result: 76 mmHg
